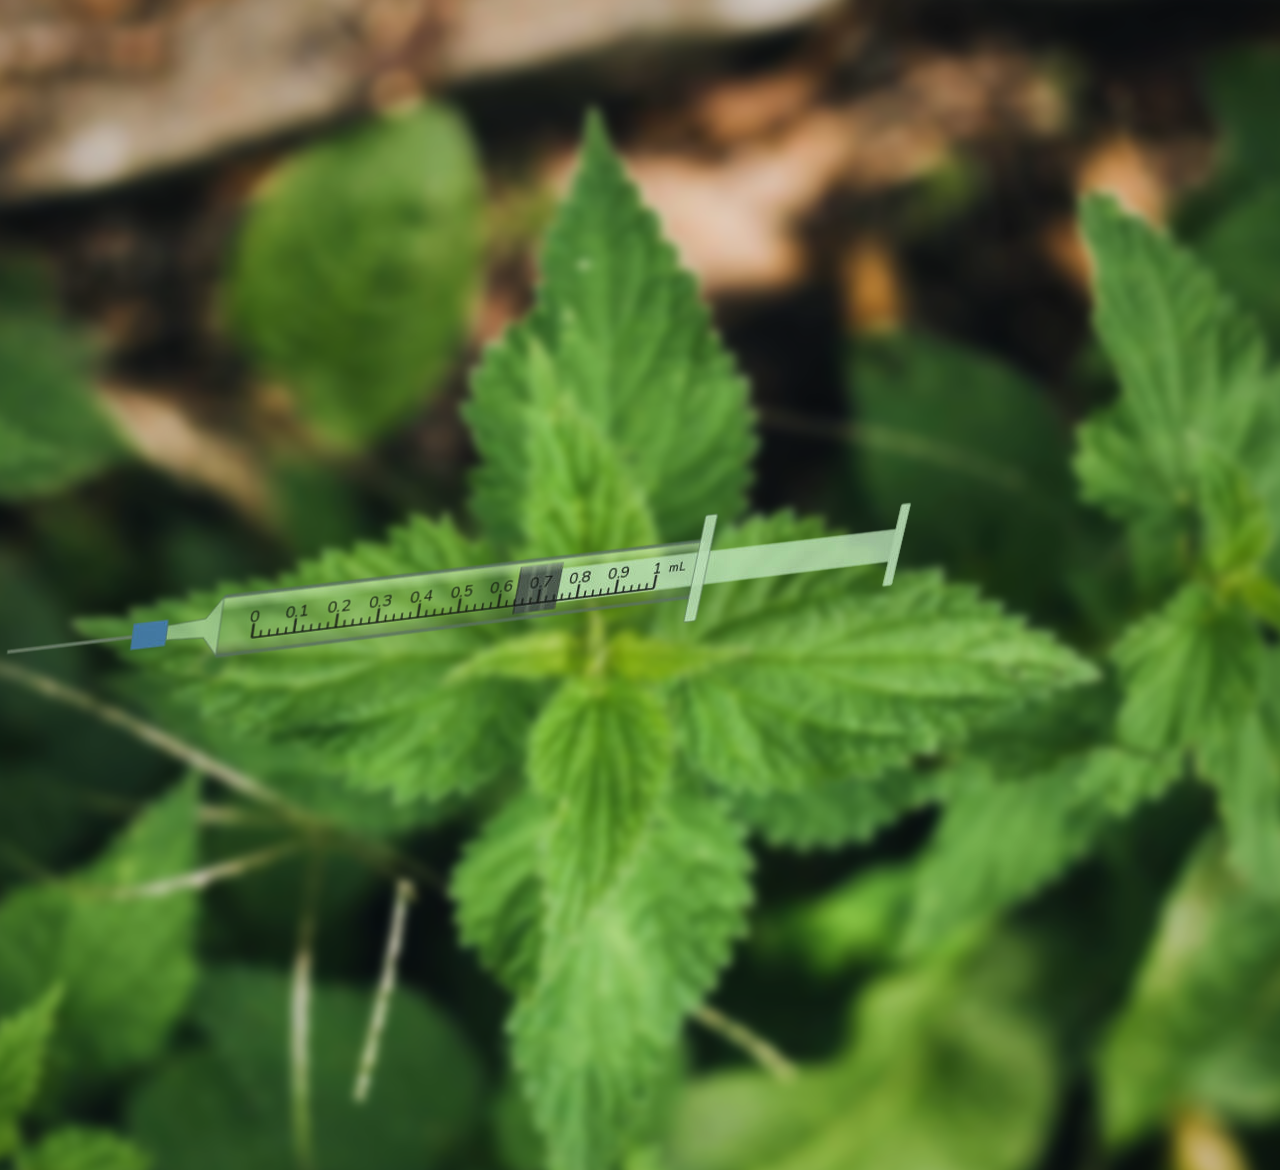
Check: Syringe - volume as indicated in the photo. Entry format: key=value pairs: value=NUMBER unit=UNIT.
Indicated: value=0.64 unit=mL
